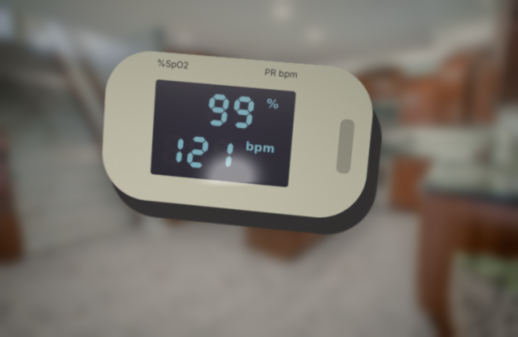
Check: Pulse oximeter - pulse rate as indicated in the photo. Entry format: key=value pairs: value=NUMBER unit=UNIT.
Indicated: value=121 unit=bpm
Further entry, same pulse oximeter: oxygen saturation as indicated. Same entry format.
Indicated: value=99 unit=%
